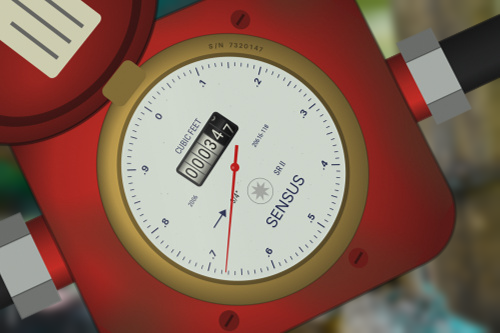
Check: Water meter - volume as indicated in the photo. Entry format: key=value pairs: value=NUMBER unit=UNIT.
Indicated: value=346.67 unit=ft³
